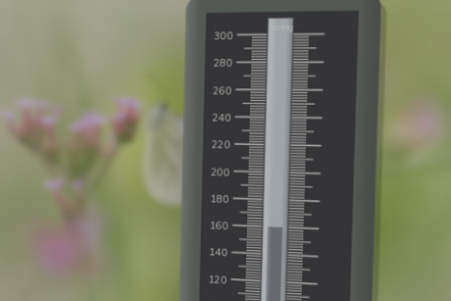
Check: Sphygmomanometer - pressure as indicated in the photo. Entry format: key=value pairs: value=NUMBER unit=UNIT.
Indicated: value=160 unit=mmHg
